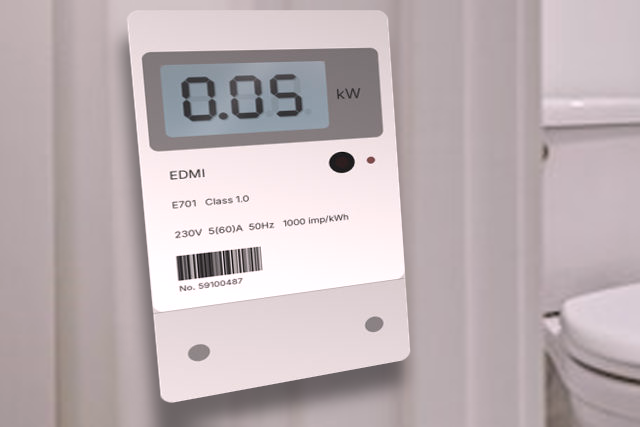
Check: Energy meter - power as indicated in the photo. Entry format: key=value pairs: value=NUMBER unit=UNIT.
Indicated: value=0.05 unit=kW
